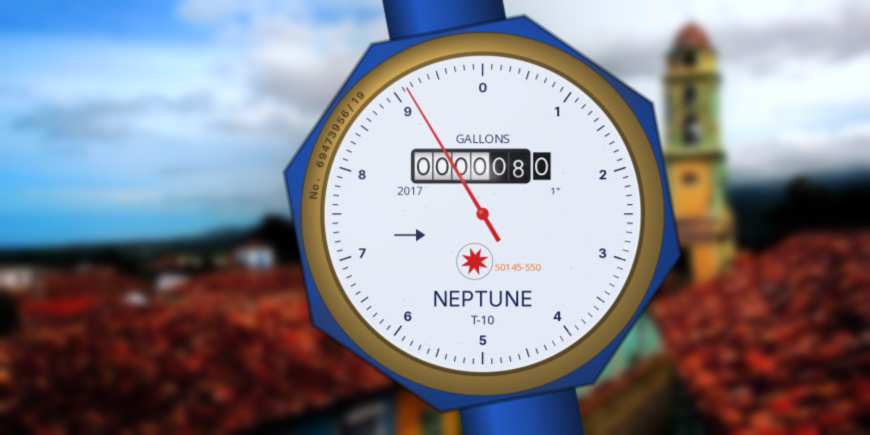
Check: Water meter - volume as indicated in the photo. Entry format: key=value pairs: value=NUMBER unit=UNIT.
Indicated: value=79.1 unit=gal
